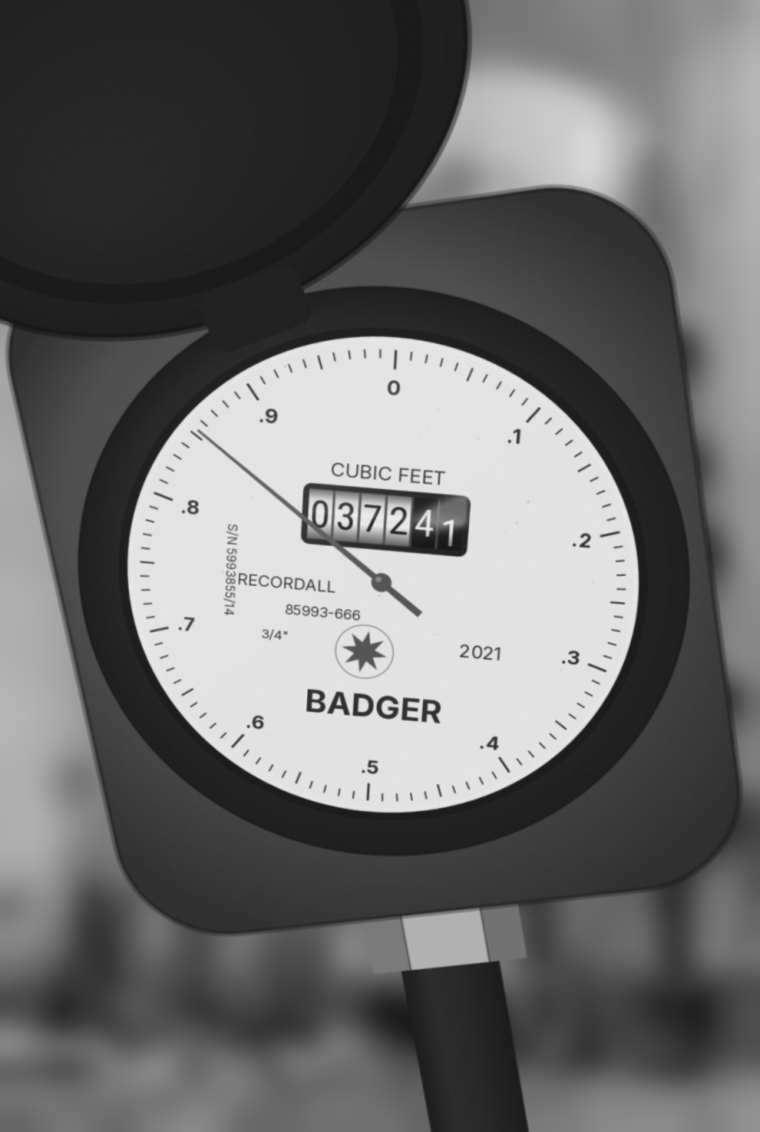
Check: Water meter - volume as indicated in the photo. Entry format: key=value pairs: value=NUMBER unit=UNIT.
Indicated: value=37240.85 unit=ft³
